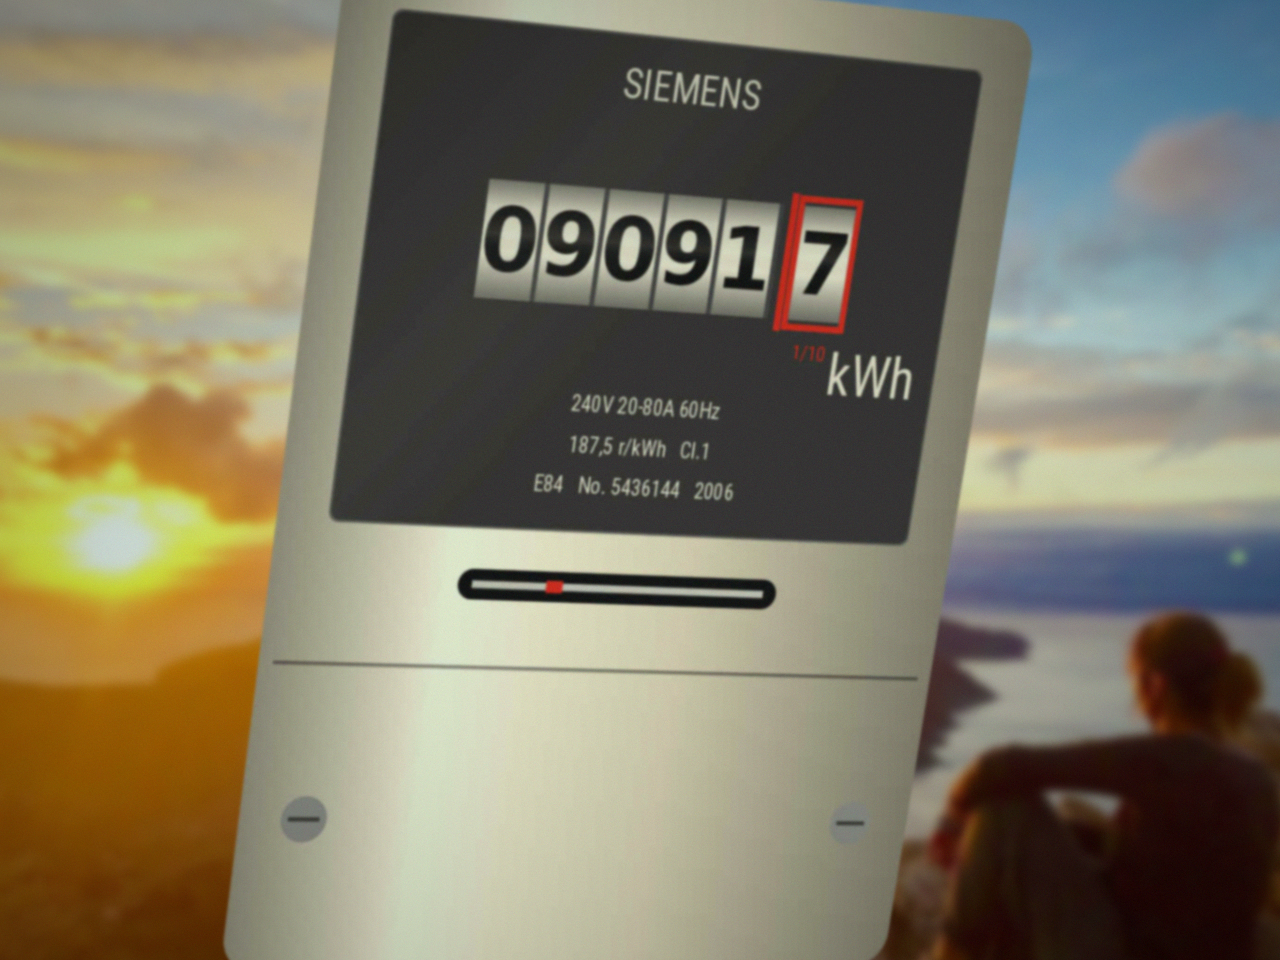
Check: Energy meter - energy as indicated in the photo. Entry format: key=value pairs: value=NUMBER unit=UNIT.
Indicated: value=9091.7 unit=kWh
